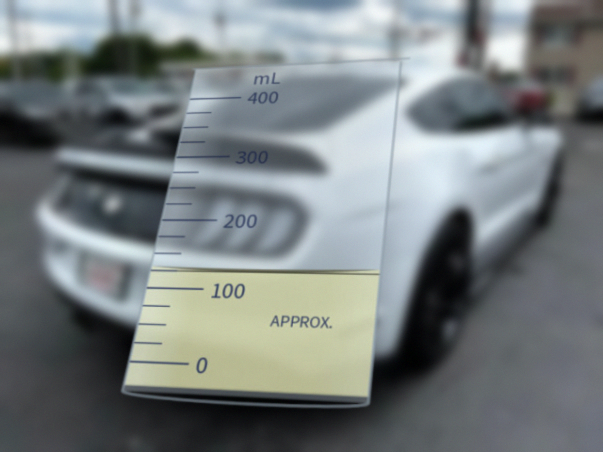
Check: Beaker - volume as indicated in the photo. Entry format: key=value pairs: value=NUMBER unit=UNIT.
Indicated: value=125 unit=mL
